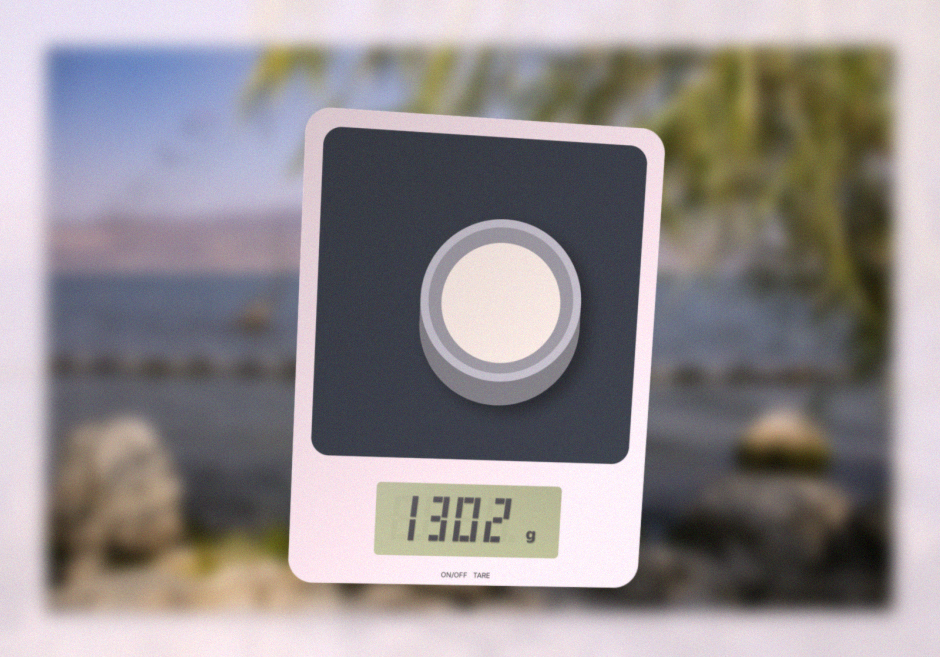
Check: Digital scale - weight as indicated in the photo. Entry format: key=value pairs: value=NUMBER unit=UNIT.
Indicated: value=1302 unit=g
